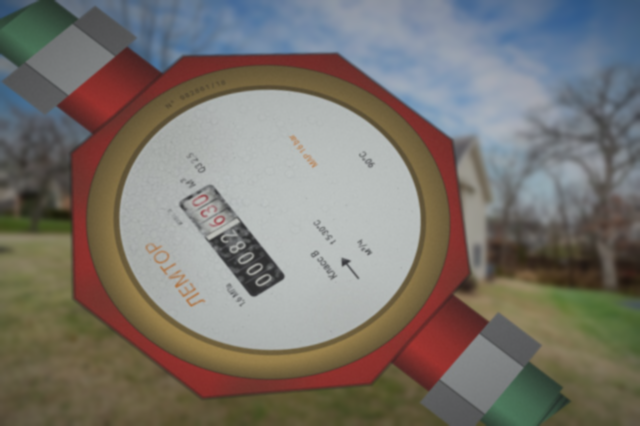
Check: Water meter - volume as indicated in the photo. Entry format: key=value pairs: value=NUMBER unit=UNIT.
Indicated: value=82.630 unit=m³
